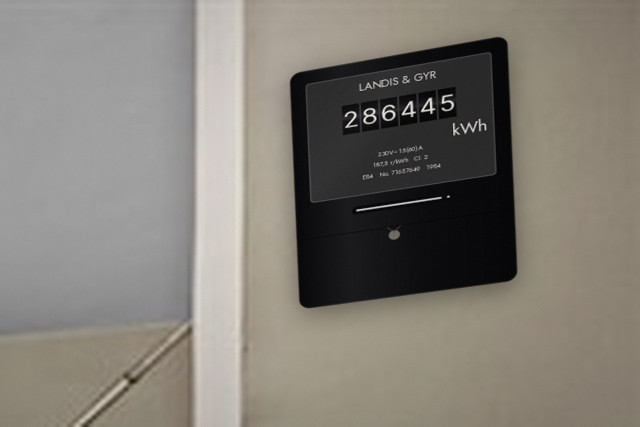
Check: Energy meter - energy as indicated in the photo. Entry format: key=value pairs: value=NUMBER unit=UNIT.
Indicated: value=286445 unit=kWh
